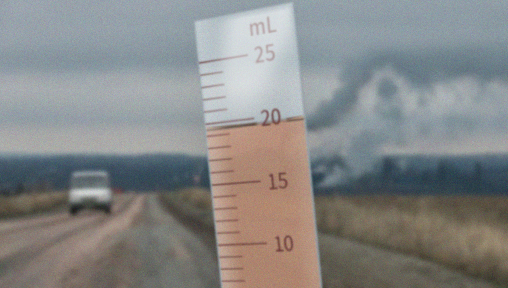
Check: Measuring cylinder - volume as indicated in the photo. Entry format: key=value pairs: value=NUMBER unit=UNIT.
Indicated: value=19.5 unit=mL
